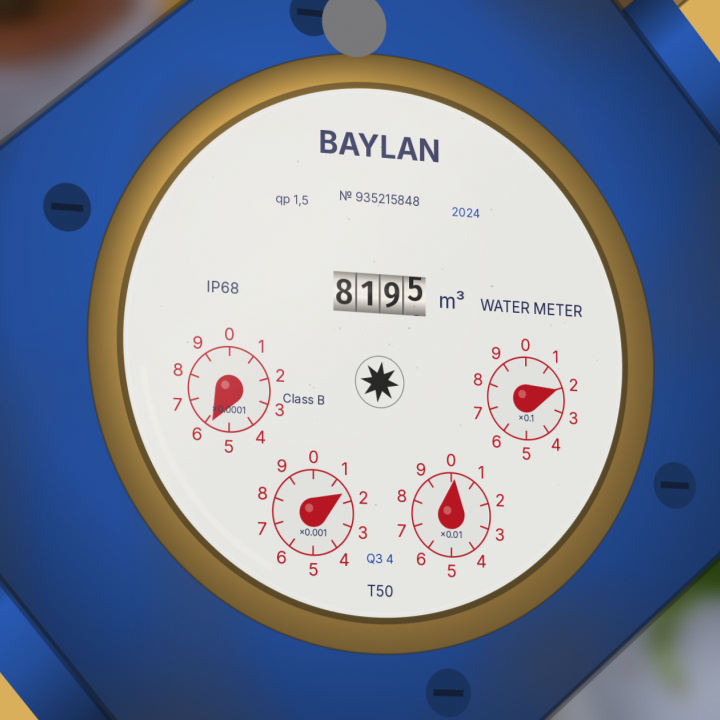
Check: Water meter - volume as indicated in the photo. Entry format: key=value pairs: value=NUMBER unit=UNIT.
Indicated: value=8195.2015 unit=m³
